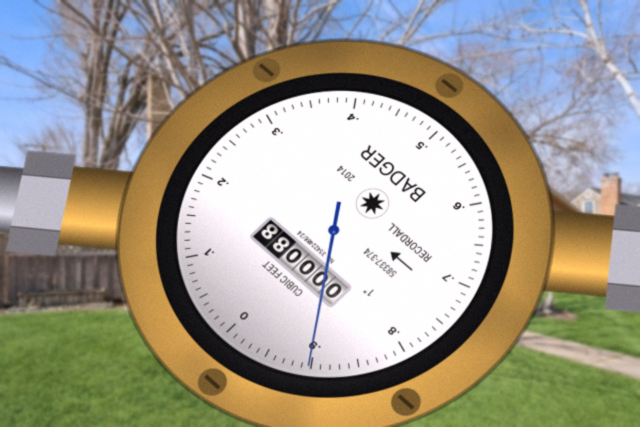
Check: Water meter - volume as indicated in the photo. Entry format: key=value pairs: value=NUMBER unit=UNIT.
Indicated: value=87.90 unit=ft³
